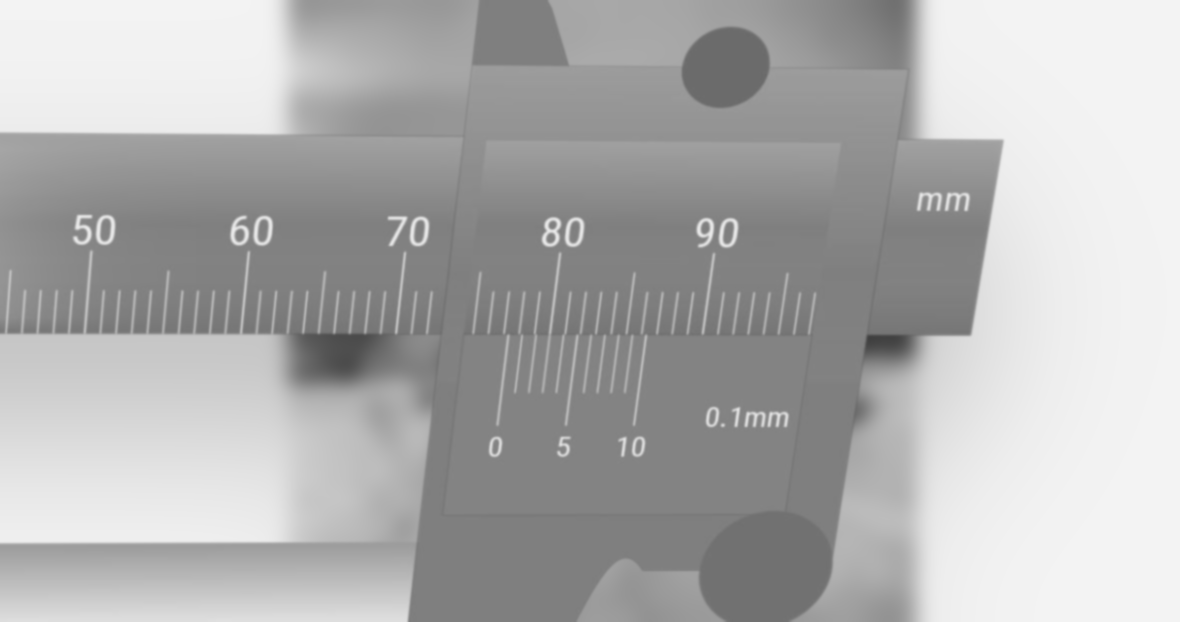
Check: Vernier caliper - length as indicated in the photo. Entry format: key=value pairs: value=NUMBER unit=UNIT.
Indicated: value=77.3 unit=mm
